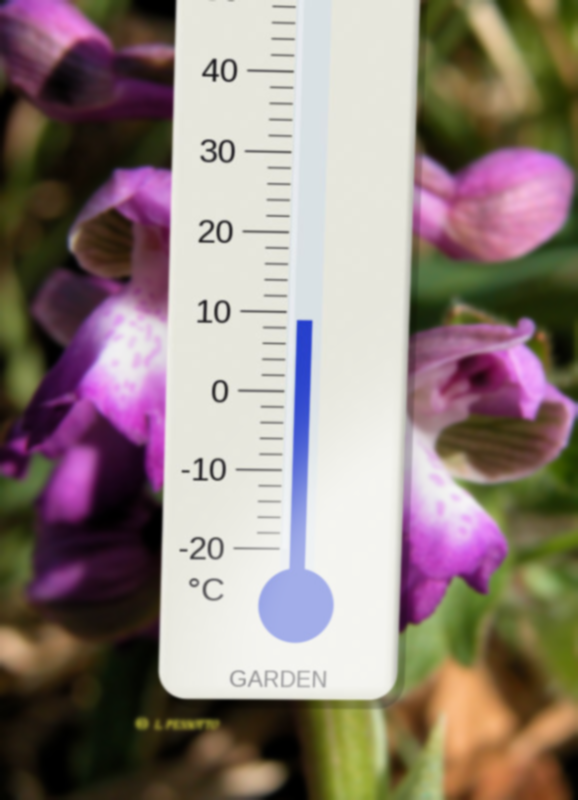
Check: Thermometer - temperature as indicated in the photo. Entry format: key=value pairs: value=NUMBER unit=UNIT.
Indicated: value=9 unit=°C
